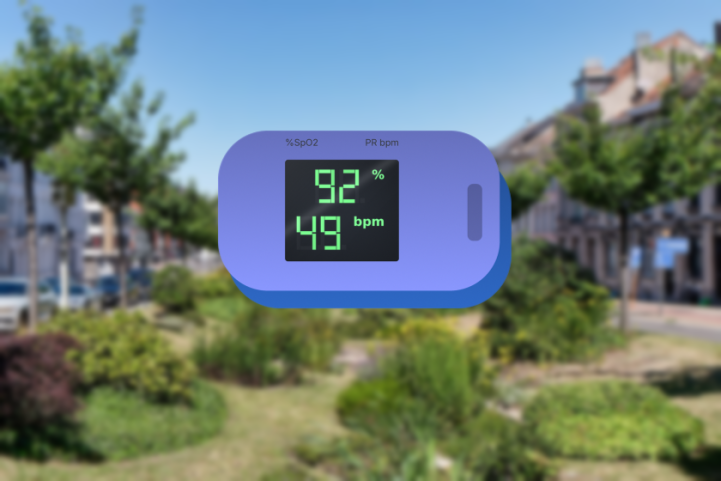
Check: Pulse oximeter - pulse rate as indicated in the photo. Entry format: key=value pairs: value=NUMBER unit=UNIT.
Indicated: value=49 unit=bpm
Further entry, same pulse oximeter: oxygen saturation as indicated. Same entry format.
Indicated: value=92 unit=%
